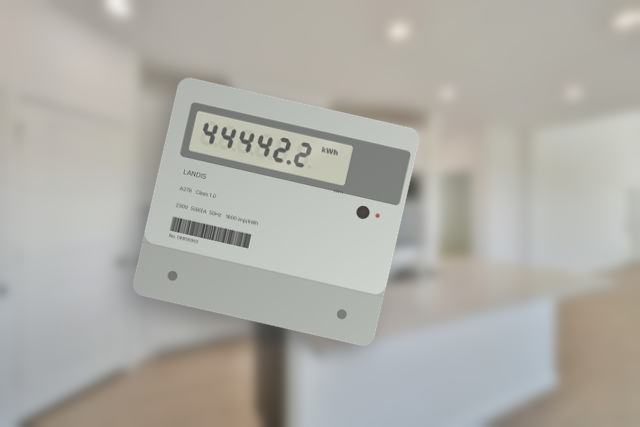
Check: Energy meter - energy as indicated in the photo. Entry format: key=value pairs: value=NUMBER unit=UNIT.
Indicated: value=44442.2 unit=kWh
